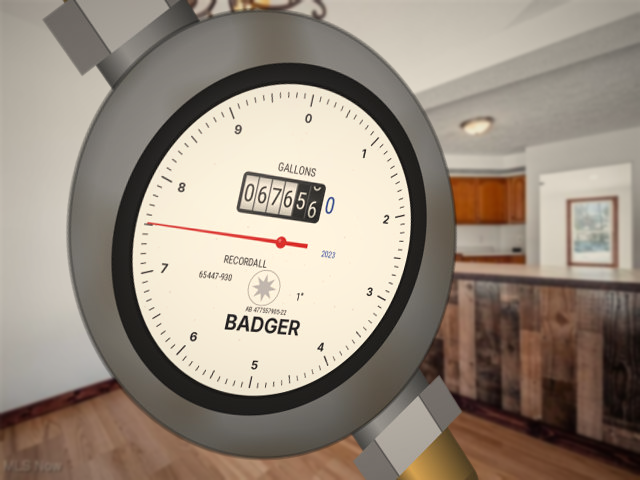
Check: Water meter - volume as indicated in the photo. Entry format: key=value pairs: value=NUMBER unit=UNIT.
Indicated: value=676557.5 unit=gal
